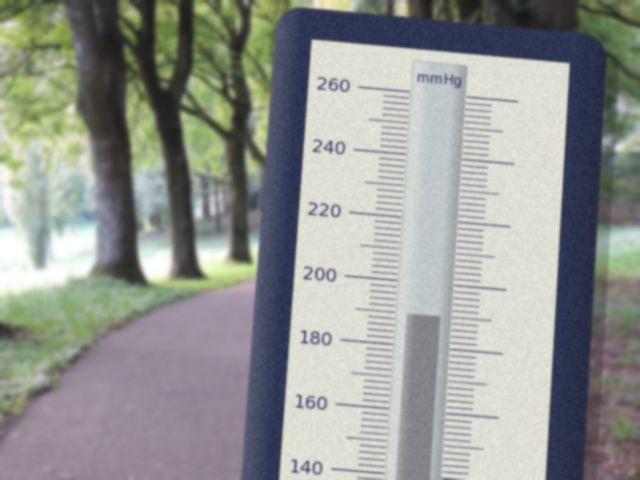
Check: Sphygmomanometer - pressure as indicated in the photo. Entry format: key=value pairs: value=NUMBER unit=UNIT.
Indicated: value=190 unit=mmHg
